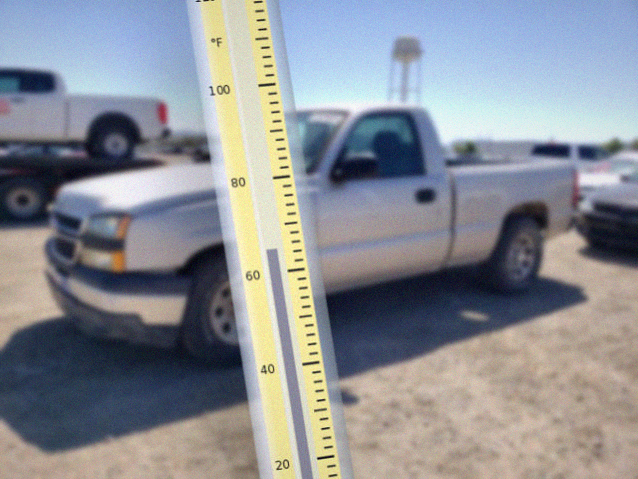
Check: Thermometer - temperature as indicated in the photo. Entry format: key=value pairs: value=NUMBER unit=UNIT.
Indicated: value=65 unit=°F
